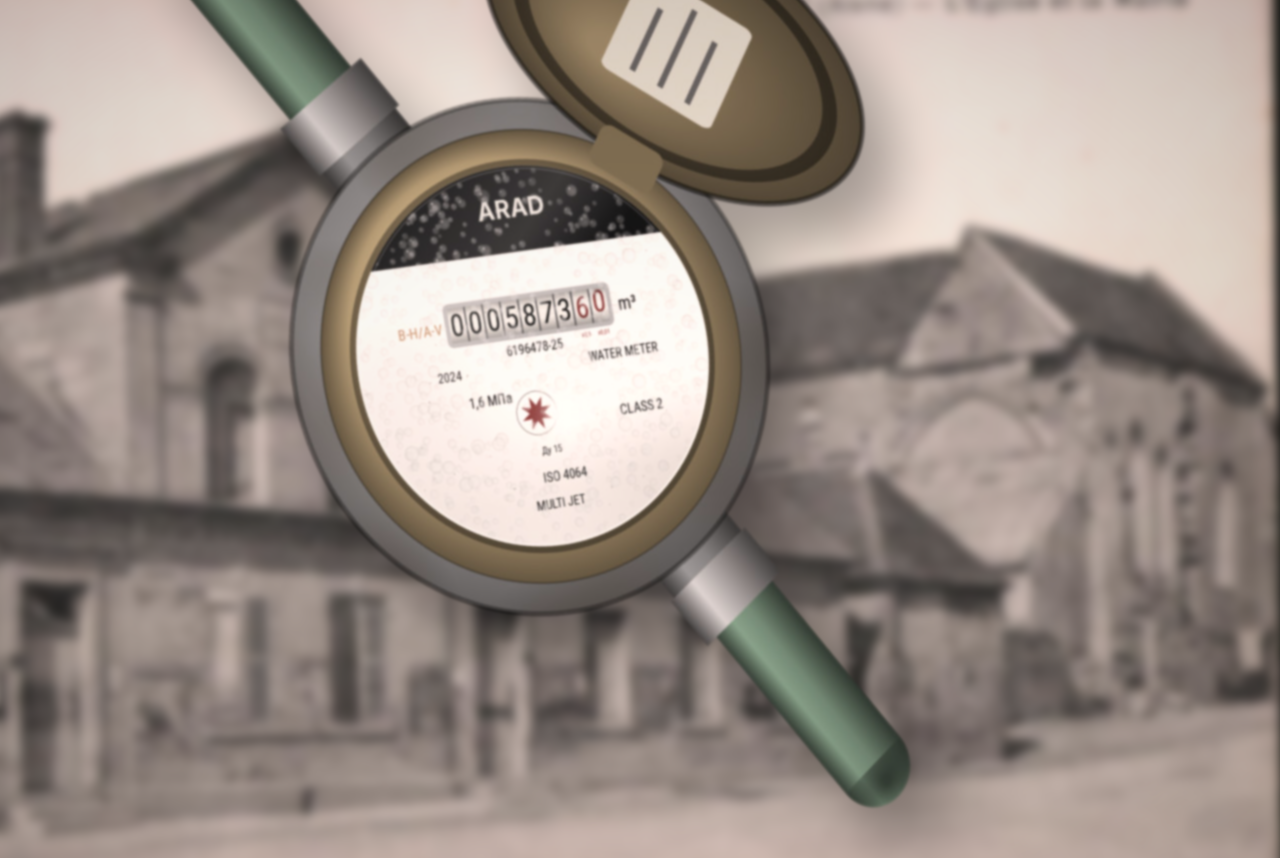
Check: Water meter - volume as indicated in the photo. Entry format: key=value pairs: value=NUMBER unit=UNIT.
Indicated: value=5873.60 unit=m³
